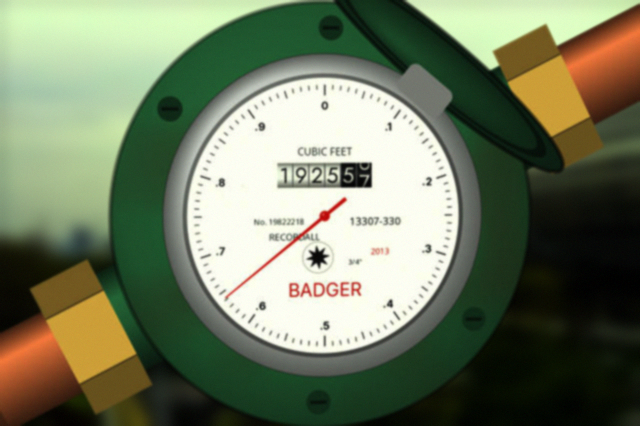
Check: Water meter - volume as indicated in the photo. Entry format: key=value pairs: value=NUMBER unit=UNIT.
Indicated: value=192556.64 unit=ft³
